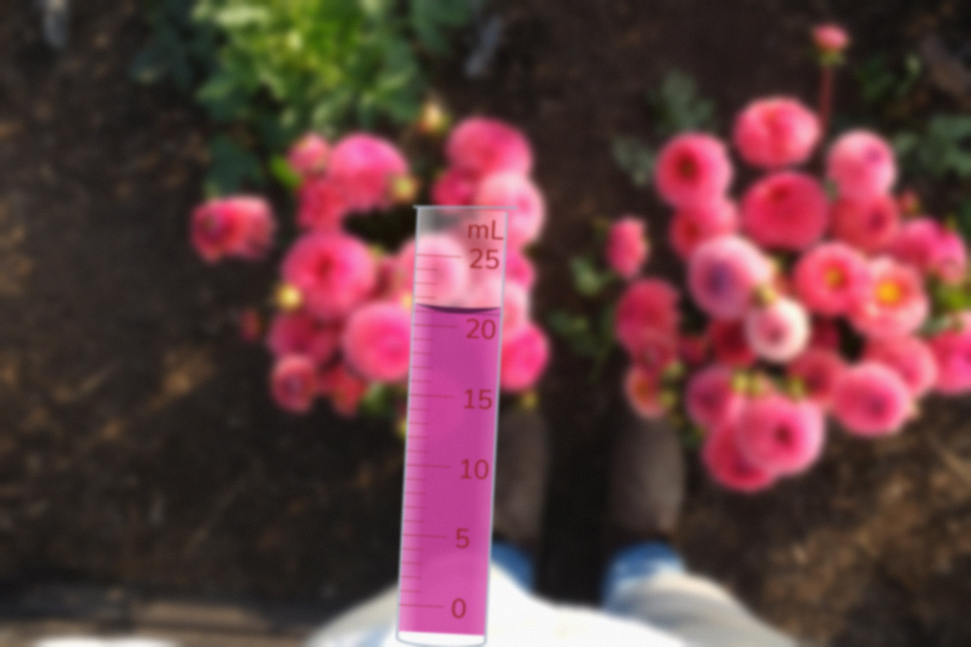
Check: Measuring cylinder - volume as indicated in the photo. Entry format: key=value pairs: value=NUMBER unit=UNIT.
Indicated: value=21 unit=mL
